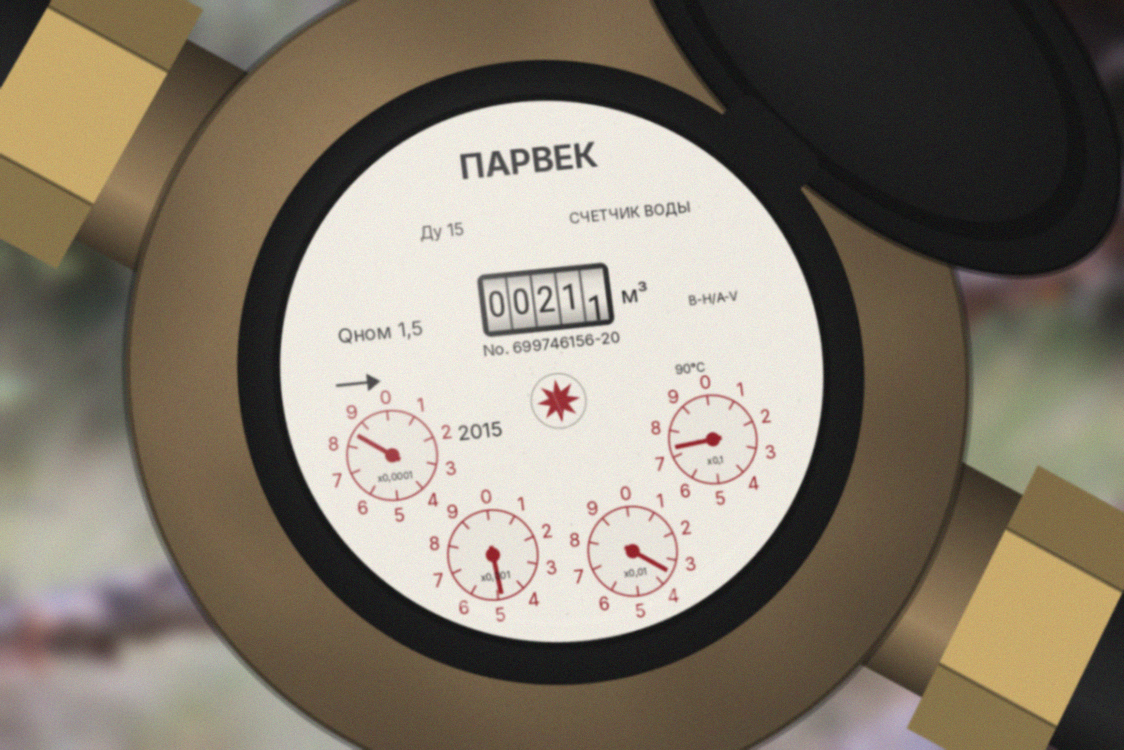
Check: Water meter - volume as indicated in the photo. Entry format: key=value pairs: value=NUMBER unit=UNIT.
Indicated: value=210.7348 unit=m³
